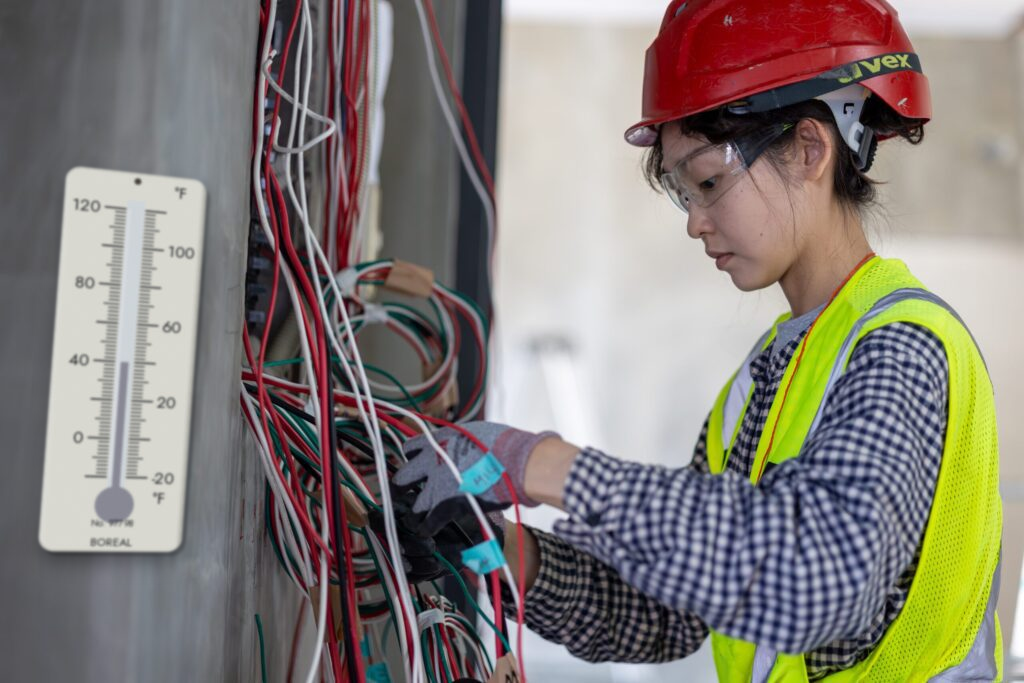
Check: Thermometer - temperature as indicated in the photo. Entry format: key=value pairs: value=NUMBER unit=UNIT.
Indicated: value=40 unit=°F
